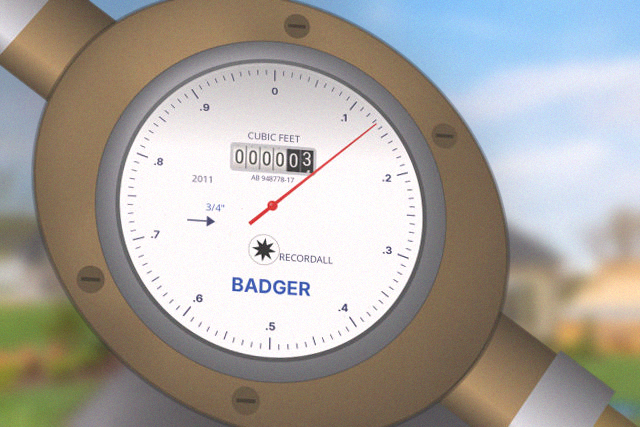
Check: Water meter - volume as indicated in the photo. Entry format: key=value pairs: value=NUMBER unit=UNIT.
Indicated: value=3.13 unit=ft³
